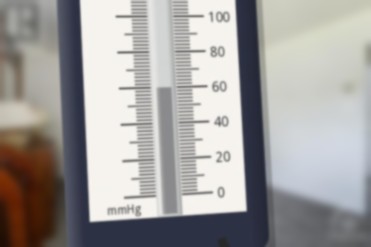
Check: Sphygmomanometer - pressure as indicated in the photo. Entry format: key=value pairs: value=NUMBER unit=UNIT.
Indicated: value=60 unit=mmHg
